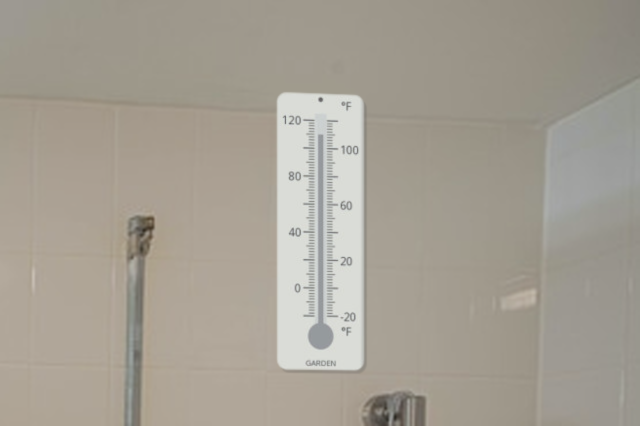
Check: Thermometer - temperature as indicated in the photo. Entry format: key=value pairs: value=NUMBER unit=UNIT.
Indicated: value=110 unit=°F
